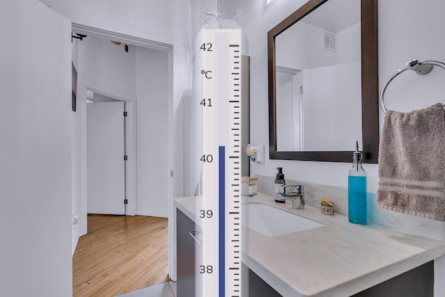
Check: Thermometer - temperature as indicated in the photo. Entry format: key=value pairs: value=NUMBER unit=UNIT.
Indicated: value=40.2 unit=°C
